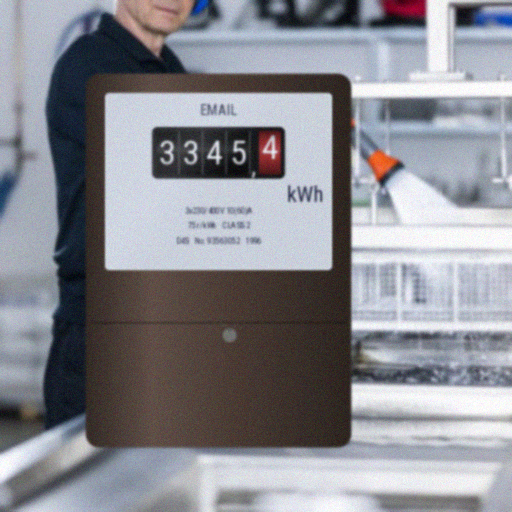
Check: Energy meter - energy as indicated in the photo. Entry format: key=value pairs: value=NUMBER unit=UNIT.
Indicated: value=3345.4 unit=kWh
